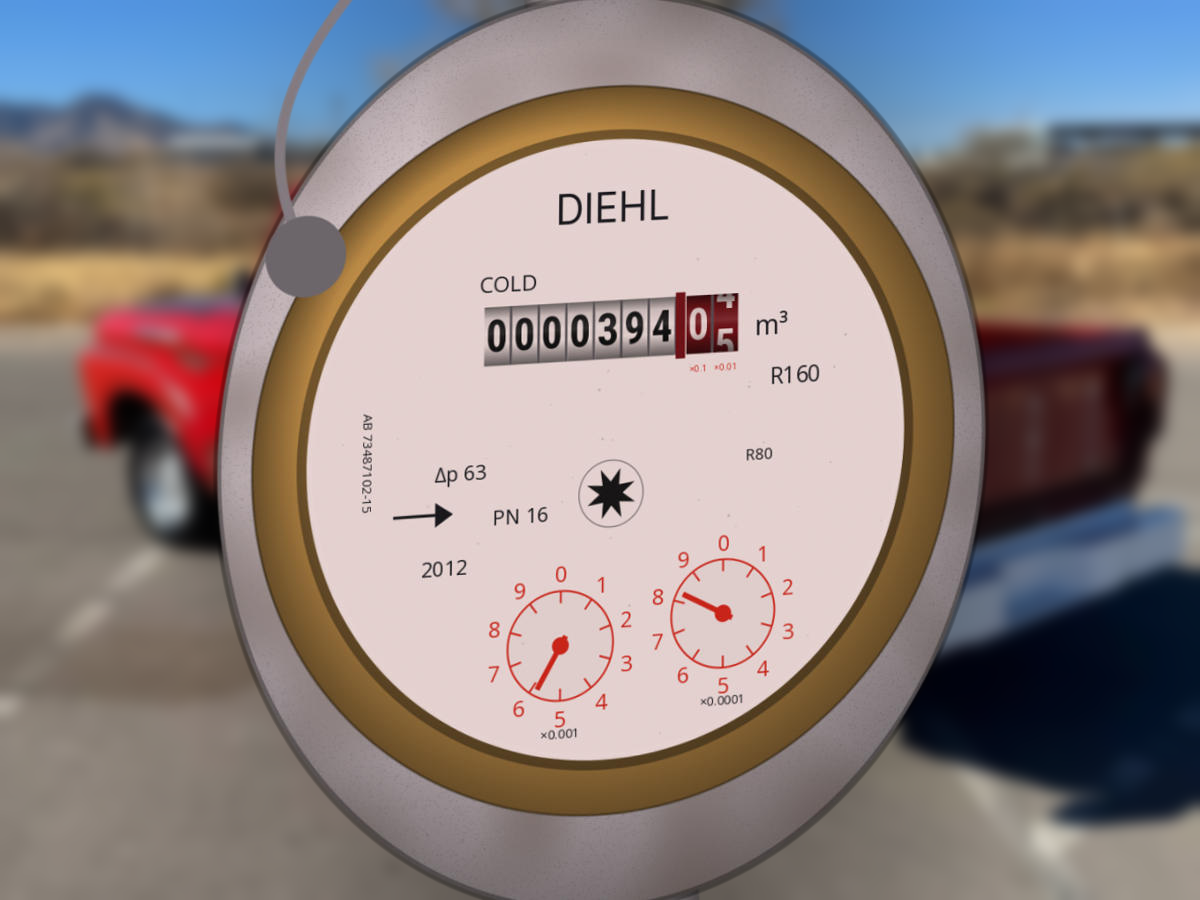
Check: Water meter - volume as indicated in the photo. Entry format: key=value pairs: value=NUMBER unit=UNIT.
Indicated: value=394.0458 unit=m³
